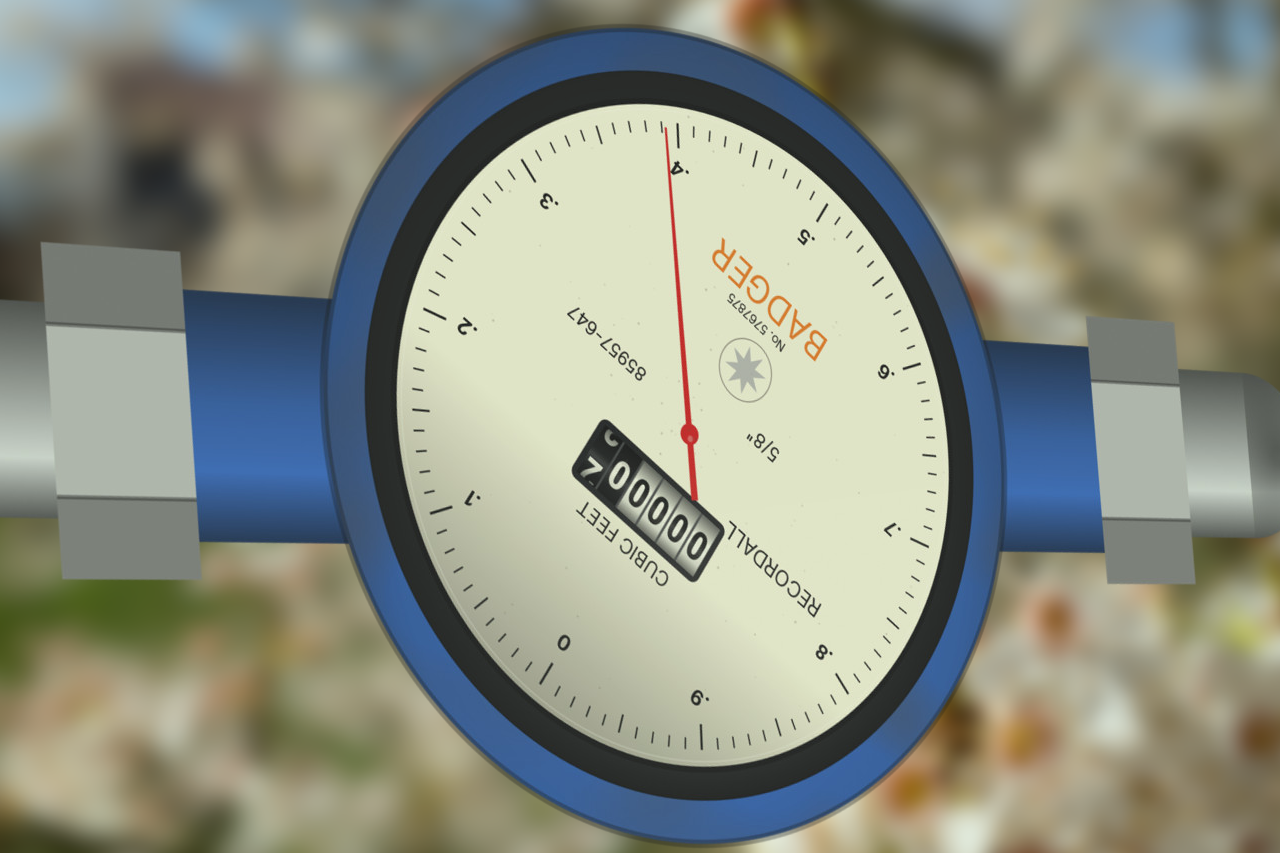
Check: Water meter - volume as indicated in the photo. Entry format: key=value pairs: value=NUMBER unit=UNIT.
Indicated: value=2.39 unit=ft³
